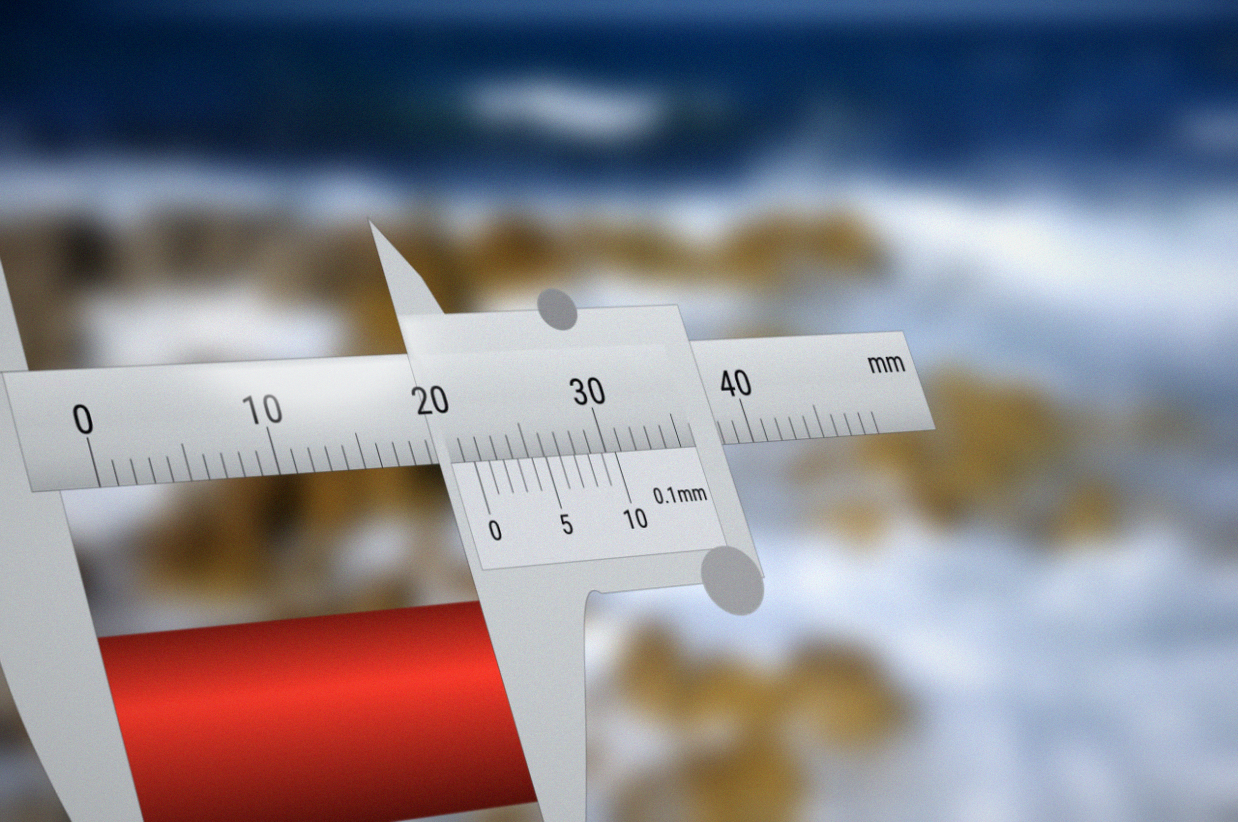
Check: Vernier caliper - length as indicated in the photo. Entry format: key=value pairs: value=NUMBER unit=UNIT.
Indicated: value=21.6 unit=mm
